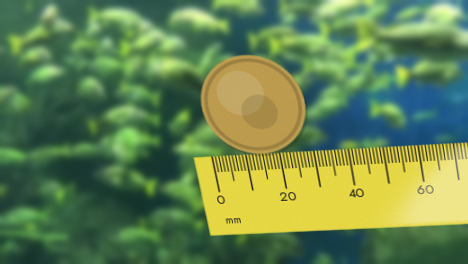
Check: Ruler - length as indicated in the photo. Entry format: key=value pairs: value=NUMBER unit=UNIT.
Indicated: value=30 unit=mm
